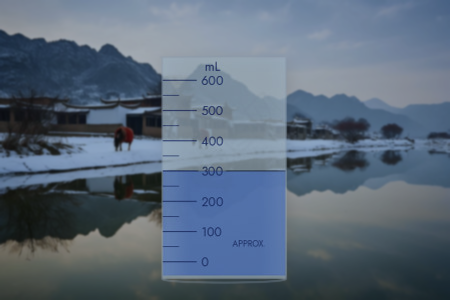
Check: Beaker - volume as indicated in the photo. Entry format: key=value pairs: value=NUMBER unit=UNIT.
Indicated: value=300 unit=mL
